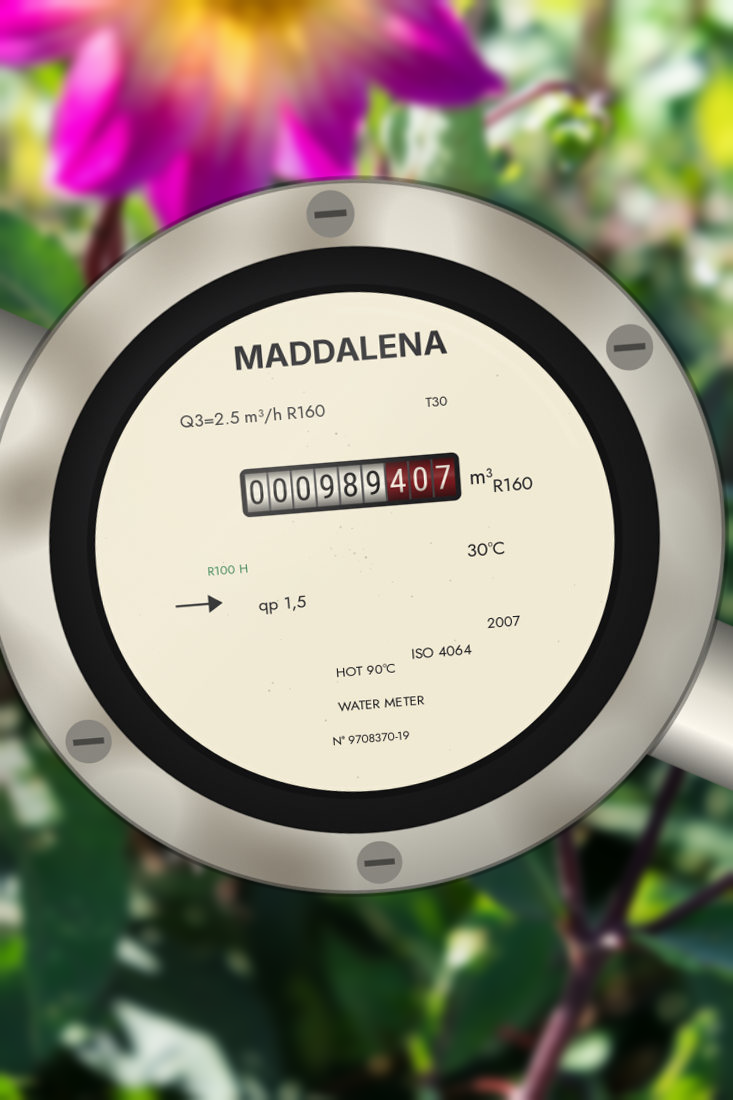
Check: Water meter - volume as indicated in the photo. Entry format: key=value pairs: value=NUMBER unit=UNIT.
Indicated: value=989.407 unit=m³
